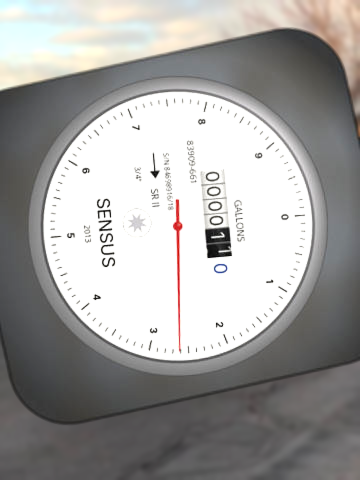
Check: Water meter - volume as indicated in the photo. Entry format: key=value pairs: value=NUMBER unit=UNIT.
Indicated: value=112.6 unit=gal
